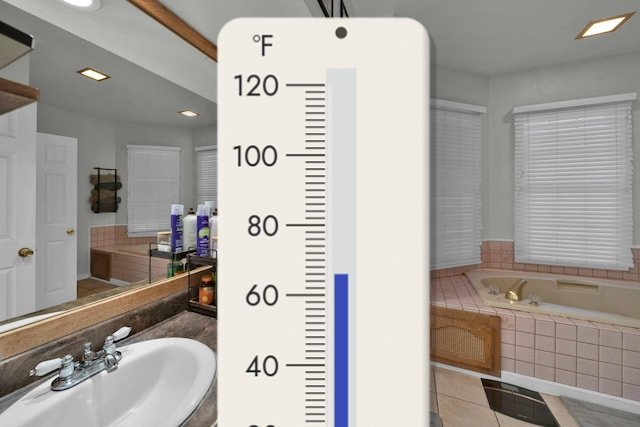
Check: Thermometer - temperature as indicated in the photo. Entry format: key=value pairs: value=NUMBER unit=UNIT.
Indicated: value=66 unit=°F
